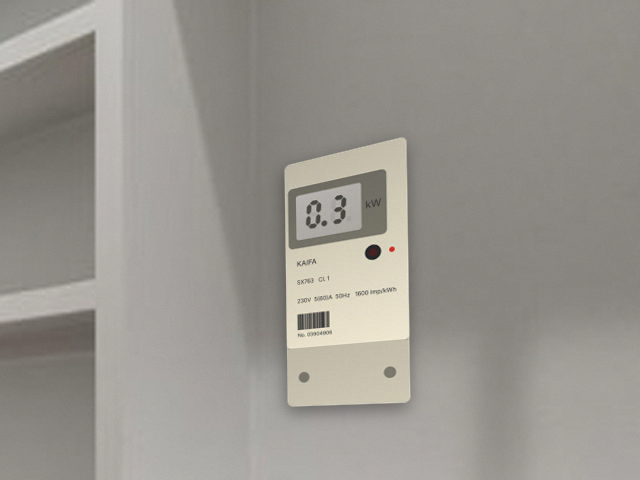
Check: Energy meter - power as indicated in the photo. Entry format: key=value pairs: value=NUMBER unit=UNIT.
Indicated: value=0.3 unit=kW
